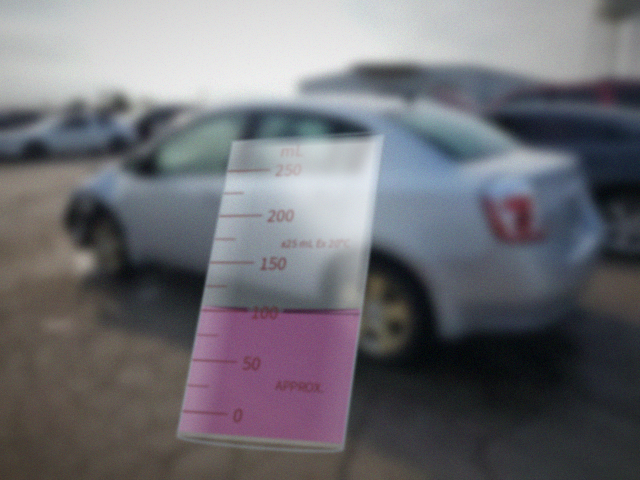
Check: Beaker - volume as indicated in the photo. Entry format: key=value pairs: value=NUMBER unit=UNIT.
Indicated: value=100 unit=mL
